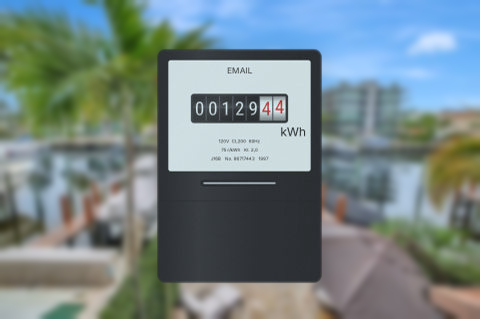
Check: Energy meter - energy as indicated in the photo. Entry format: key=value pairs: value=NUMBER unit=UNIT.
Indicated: value=129.44 unit=kWh
